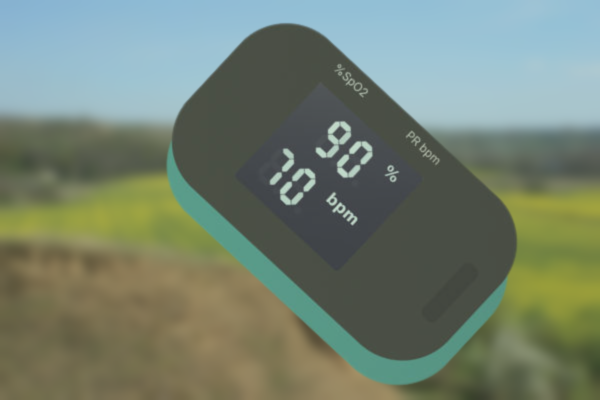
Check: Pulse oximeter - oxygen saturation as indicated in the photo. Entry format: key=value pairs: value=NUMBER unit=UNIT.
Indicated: value=90 unit=%
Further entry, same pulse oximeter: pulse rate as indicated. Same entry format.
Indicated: value=70 unit=bpm
